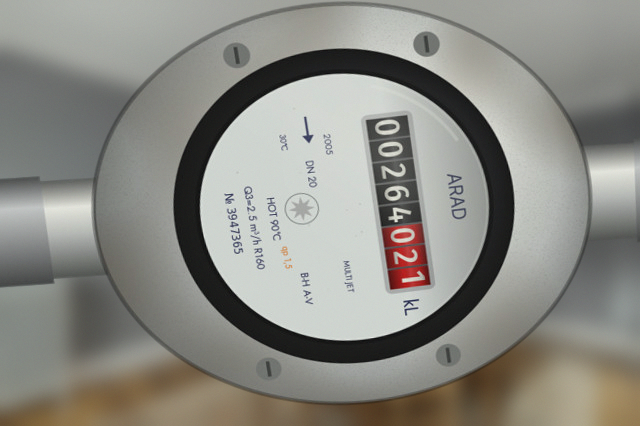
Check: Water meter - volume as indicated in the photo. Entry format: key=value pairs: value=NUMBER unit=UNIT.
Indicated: value=264.021 unit=kL
